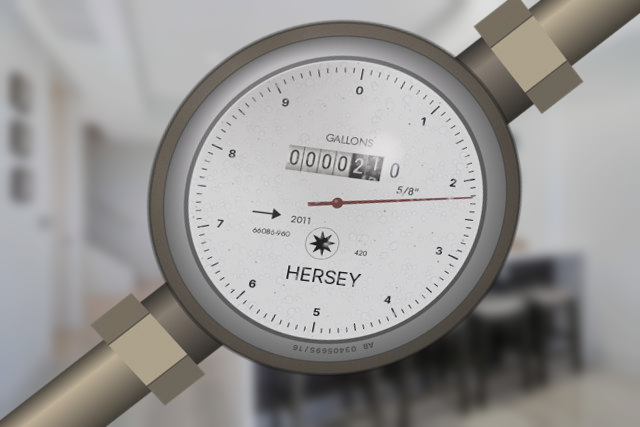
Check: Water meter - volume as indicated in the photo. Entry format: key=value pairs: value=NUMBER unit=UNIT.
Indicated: value=212.2 unit=gal
